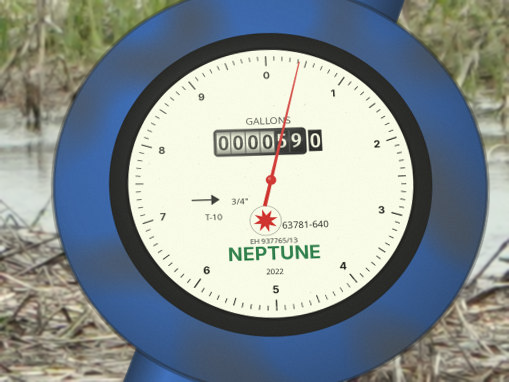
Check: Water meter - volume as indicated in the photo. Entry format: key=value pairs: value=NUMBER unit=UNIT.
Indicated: value=590.4 unit=gal
